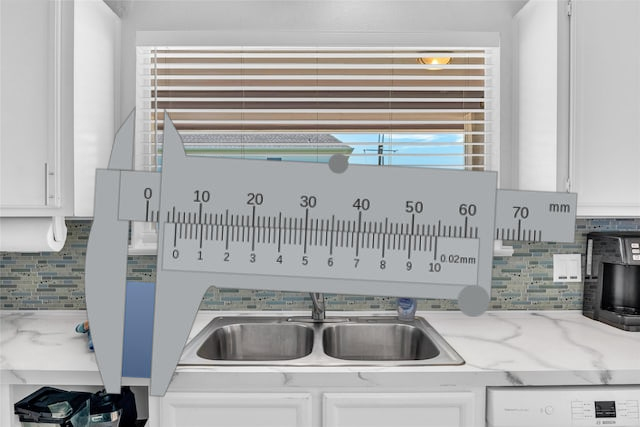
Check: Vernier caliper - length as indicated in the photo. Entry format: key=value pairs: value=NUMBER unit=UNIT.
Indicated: value=5.5 unit=mm
